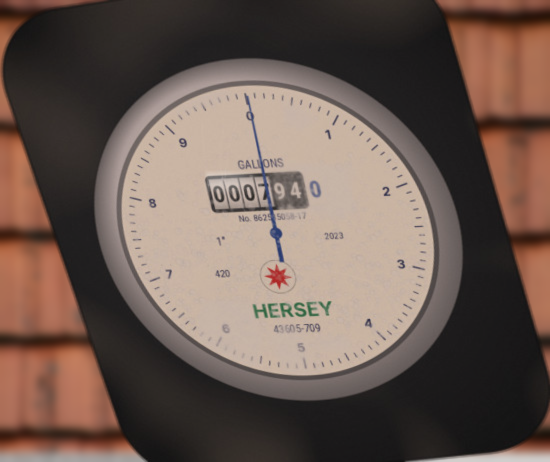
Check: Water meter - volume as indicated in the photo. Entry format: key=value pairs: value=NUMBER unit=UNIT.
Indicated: value=7940.0 unit=gal
